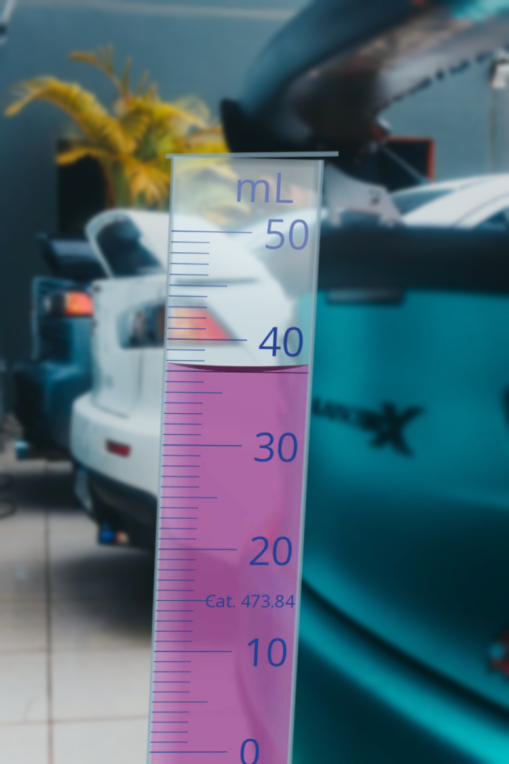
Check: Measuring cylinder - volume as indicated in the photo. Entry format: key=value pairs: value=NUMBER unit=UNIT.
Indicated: value=37 unit=mL
